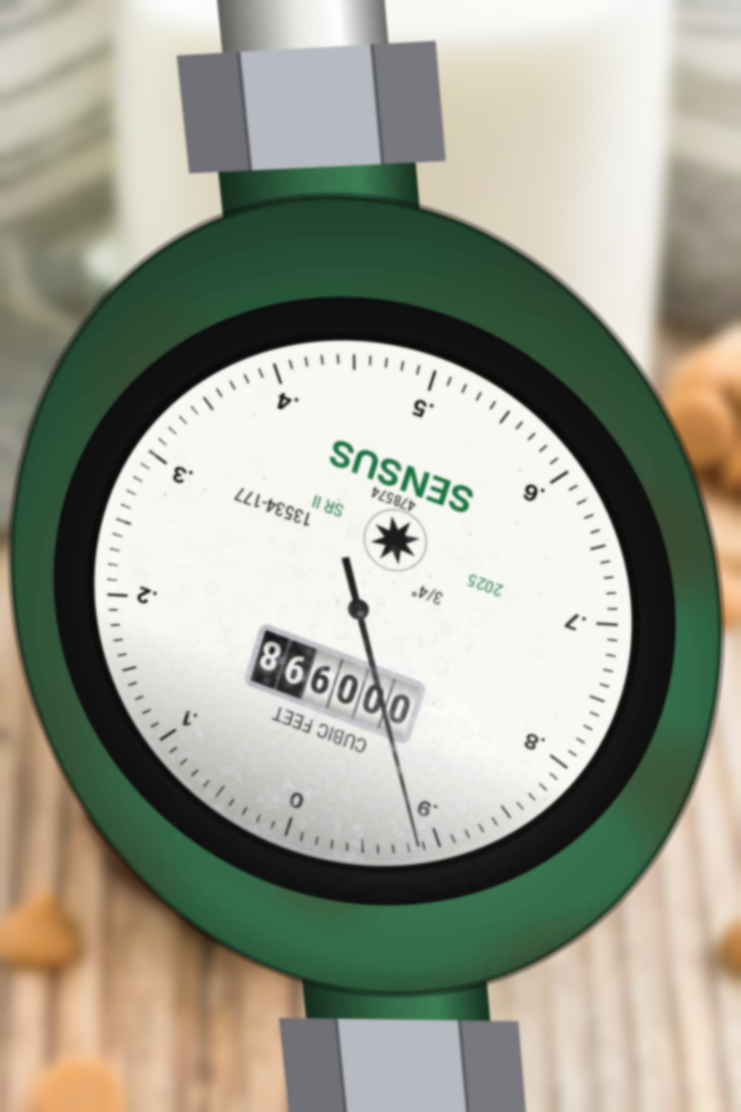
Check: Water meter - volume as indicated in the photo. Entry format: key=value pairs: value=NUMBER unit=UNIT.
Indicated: value=997.91 unit=ft³
